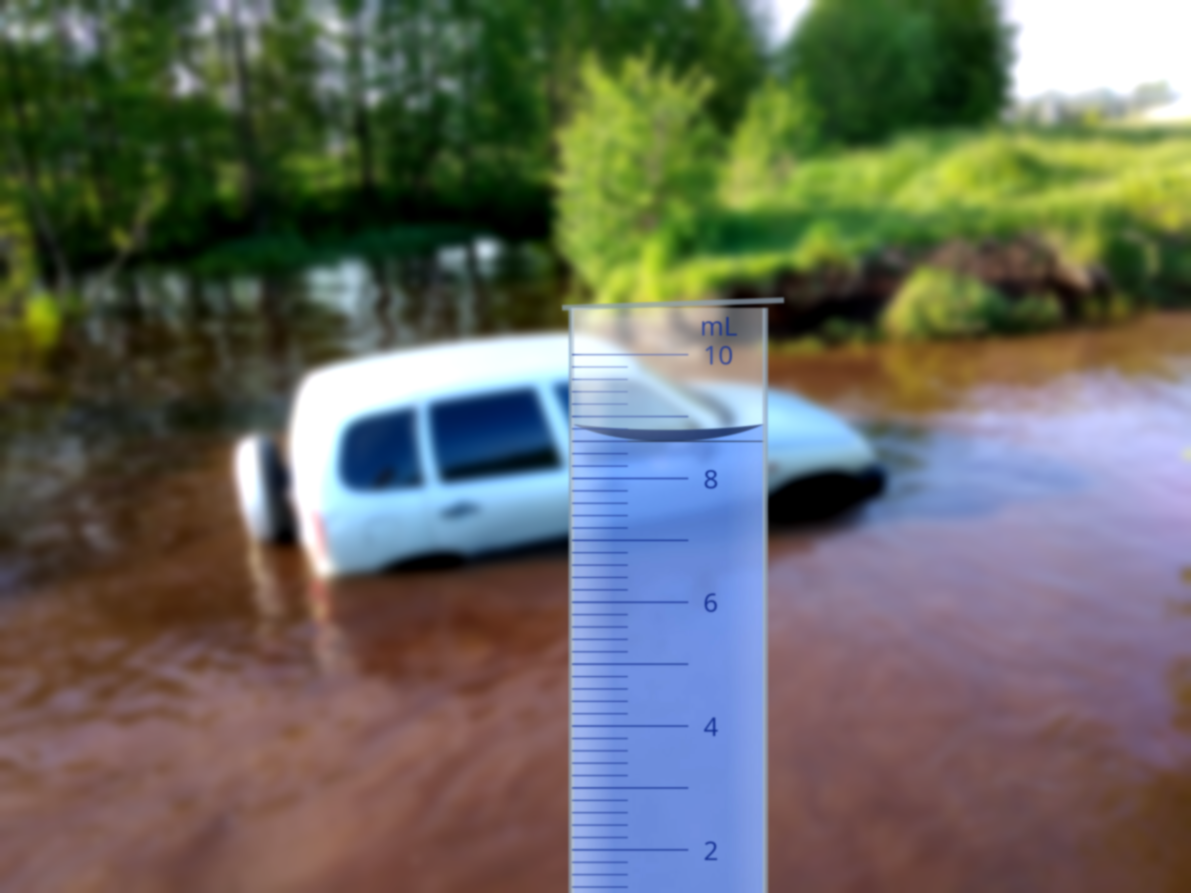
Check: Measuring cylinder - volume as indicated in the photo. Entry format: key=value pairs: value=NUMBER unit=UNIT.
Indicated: value=8.6 unit=mL
